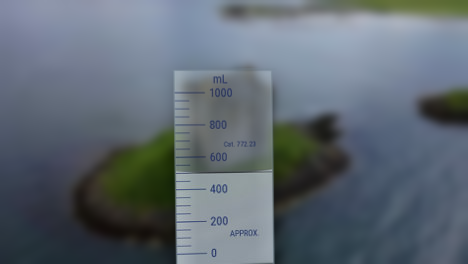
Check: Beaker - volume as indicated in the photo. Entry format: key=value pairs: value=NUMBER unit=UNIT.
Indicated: value=500 unit=mL
